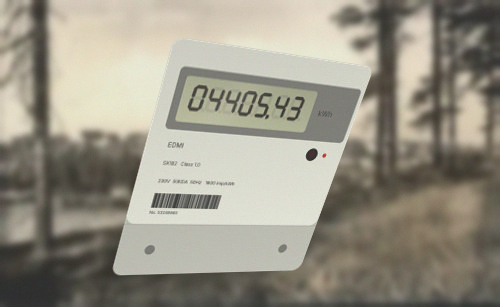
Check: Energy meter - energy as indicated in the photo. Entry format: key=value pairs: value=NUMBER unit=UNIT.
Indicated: value=4405.43 unit=kWh
